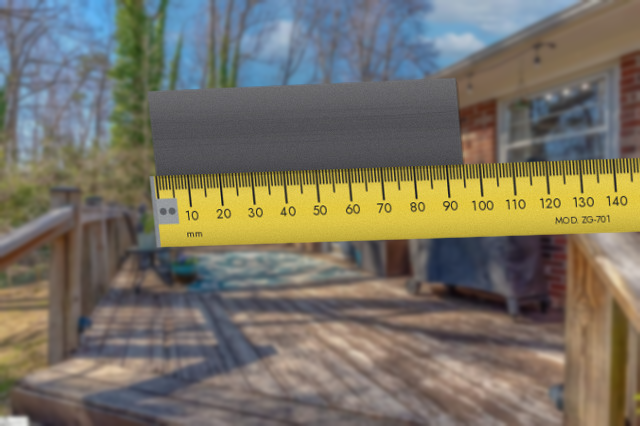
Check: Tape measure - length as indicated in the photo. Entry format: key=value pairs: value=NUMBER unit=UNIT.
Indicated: value=95 unit=mm
